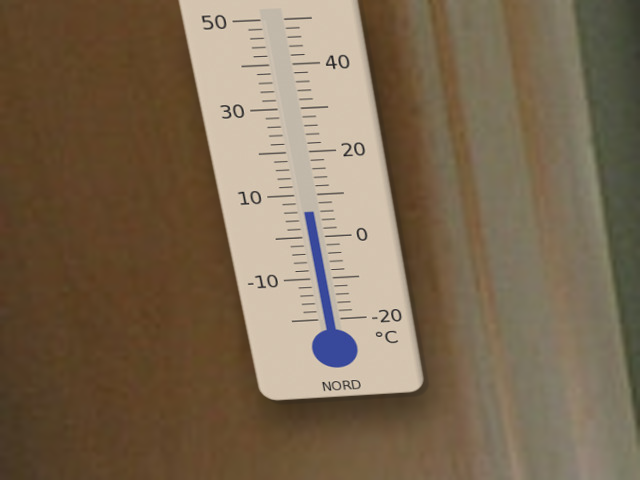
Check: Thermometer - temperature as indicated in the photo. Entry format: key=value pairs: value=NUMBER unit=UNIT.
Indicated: value=6 unit=°C
